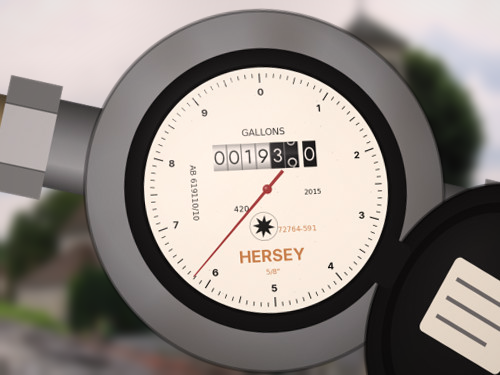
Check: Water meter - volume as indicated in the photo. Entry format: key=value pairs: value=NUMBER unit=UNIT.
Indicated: value=19386.2 unit=gal
